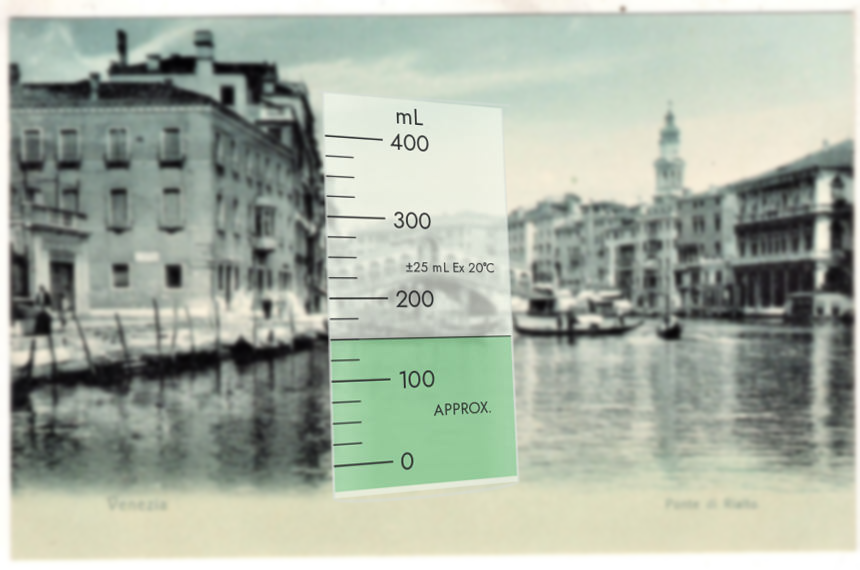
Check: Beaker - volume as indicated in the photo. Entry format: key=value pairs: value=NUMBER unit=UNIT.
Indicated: value=150 unit=mL
